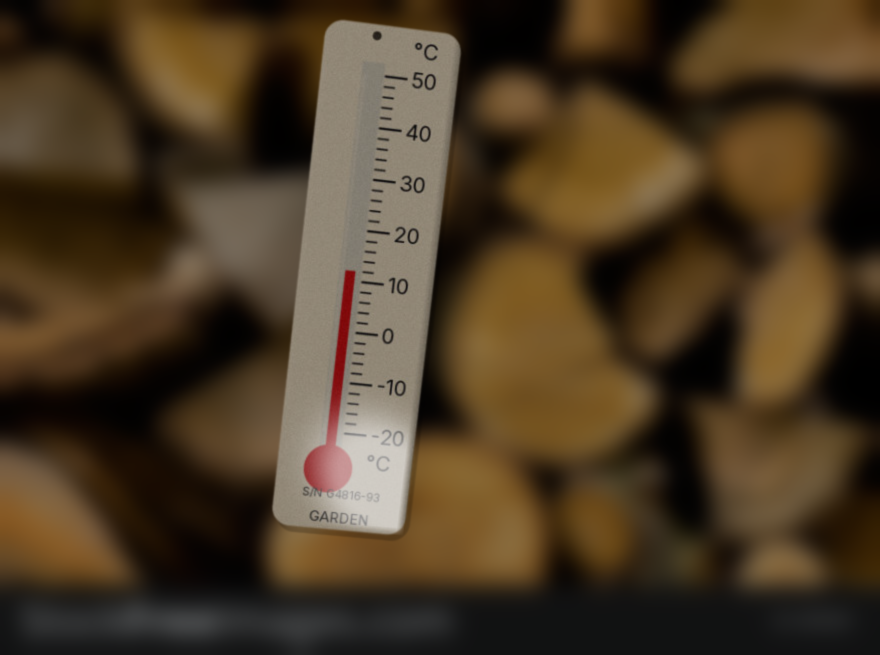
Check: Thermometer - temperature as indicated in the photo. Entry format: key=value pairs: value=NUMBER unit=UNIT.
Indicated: value=12 unit=°C
